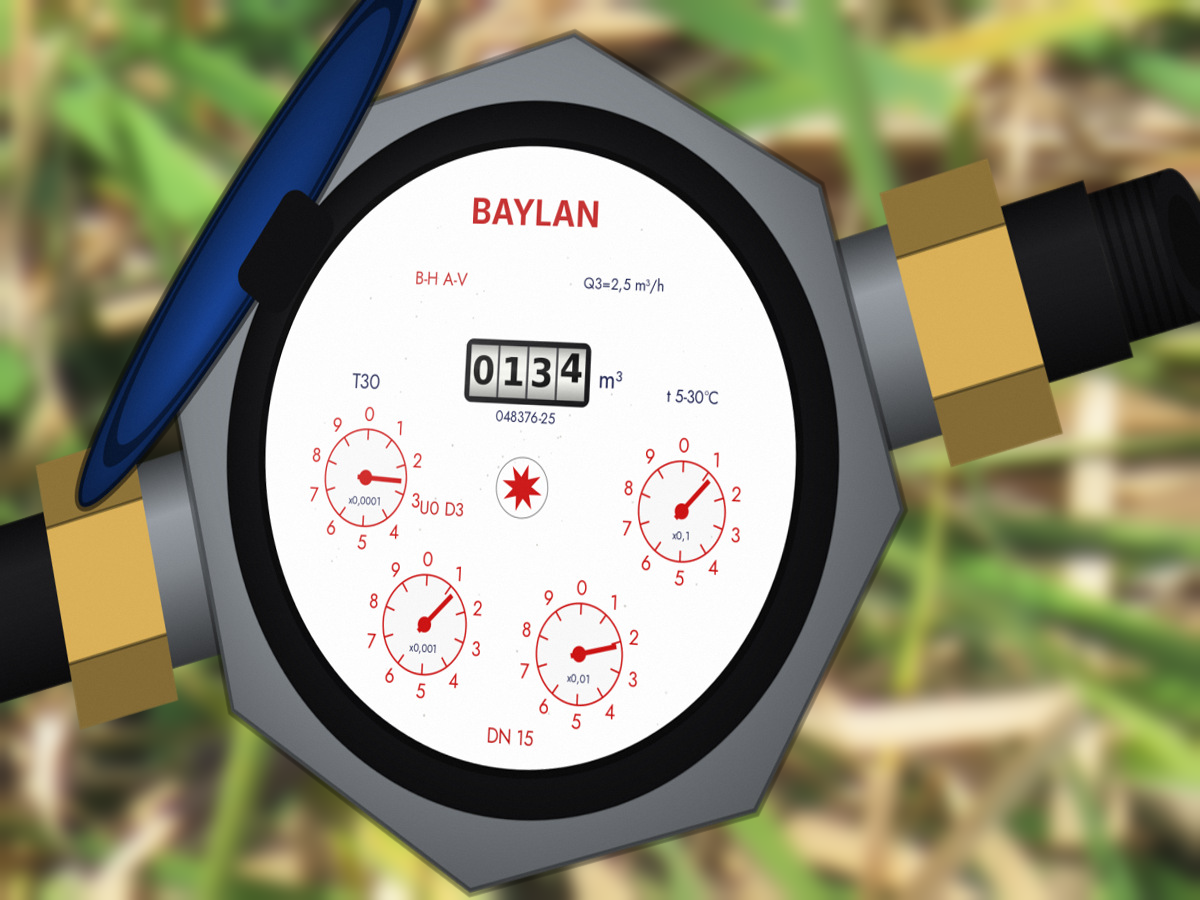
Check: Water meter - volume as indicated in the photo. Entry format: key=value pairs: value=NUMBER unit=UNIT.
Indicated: value=134.1212 unit=m³
